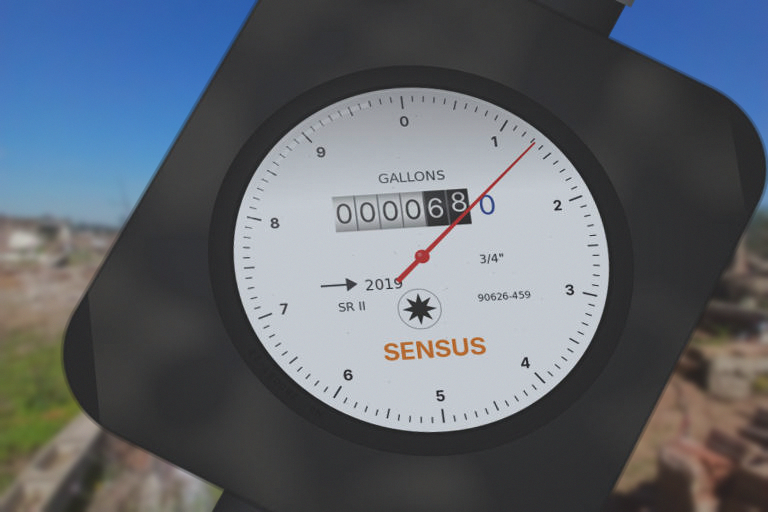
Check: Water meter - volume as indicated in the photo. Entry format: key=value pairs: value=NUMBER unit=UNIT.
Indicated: value=681.3 unit=gal
